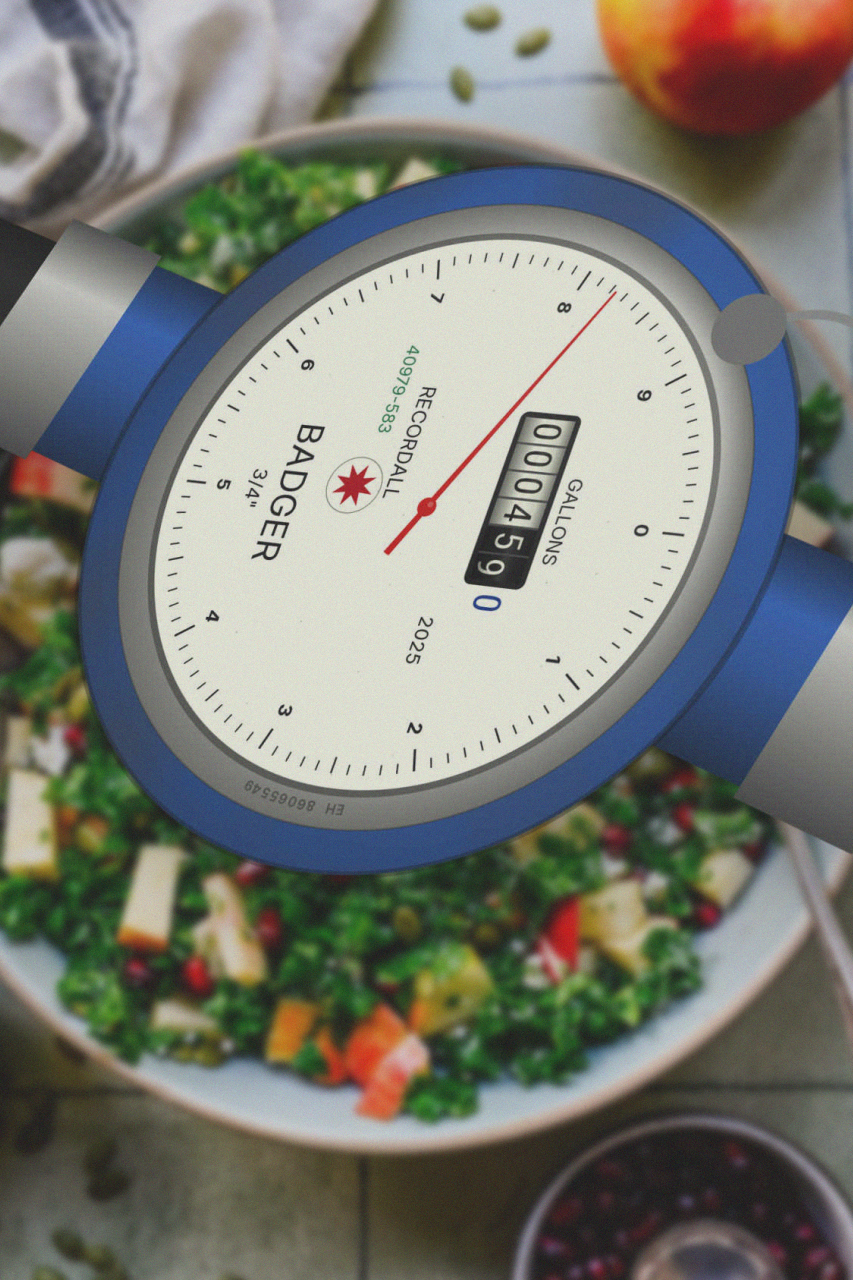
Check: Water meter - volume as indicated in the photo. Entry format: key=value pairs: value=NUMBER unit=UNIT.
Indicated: value=4588.2 unit=gal
